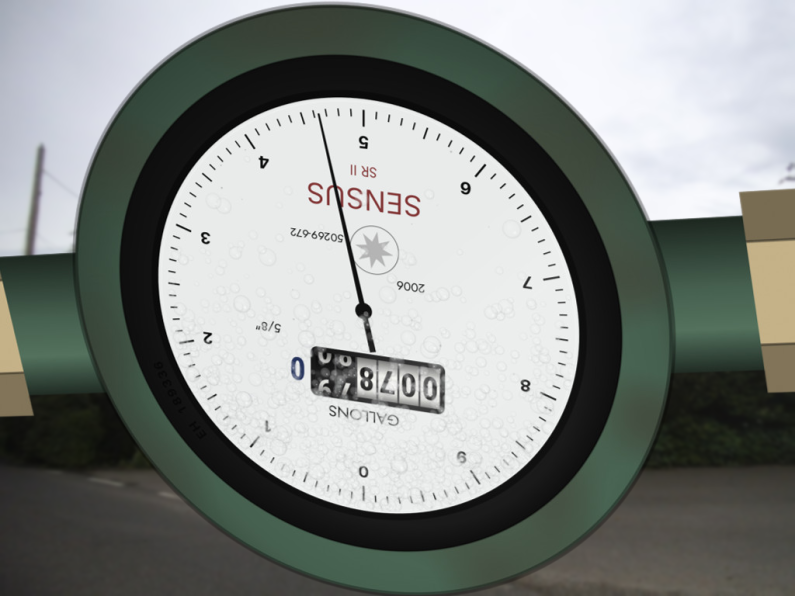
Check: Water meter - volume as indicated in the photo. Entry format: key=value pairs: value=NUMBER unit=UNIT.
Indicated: value=78794.6 unit=gal
